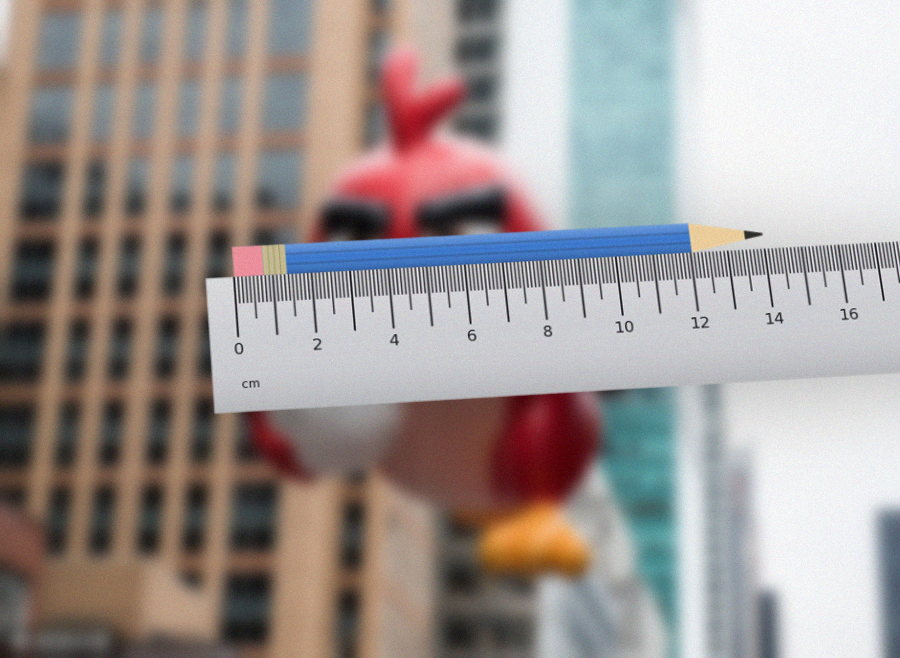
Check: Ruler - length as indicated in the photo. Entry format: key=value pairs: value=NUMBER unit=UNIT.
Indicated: value=14 unit=cm
